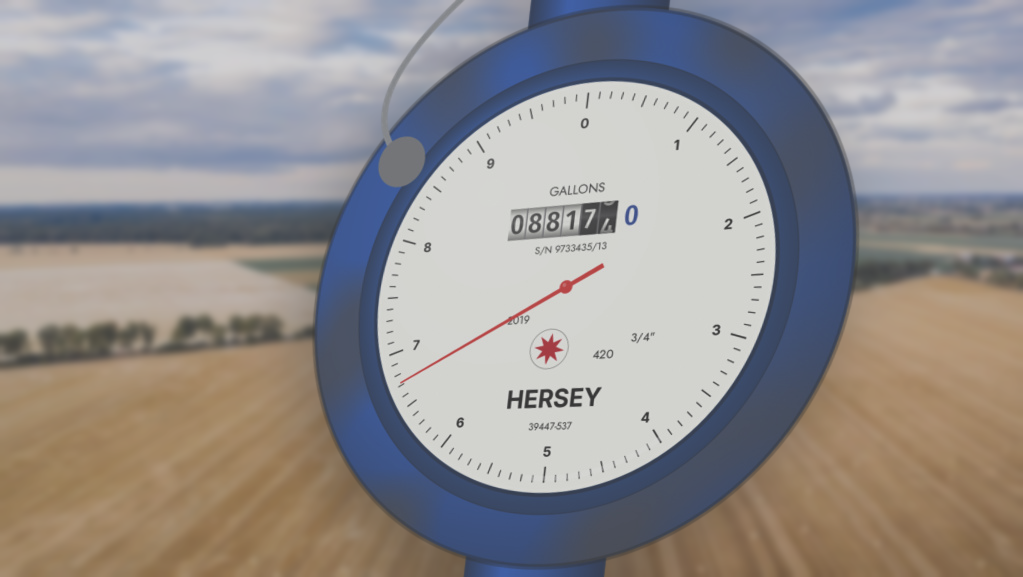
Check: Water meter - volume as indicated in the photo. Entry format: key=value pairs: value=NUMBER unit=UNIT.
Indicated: value=881736.7 unit=gal
